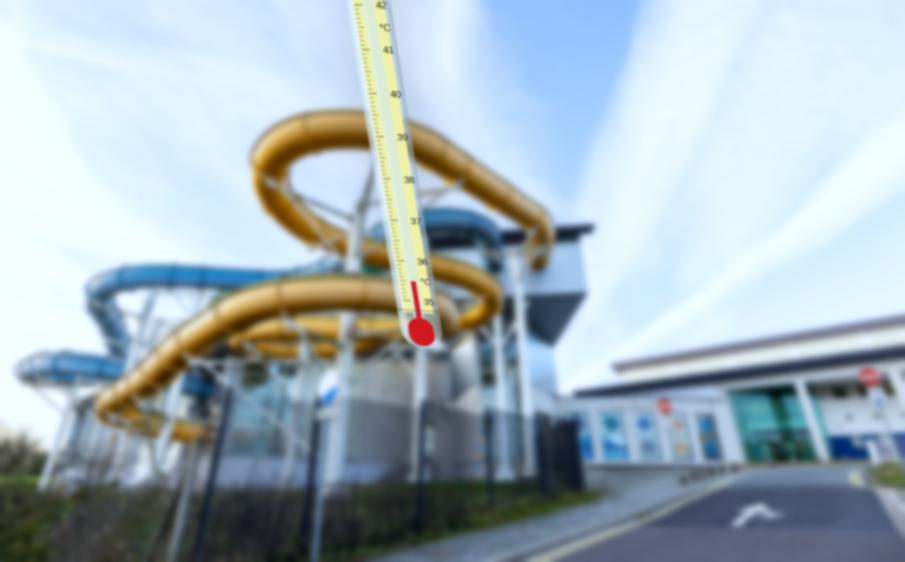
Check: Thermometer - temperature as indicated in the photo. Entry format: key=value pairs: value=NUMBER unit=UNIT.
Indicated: value=35.5 unit=°C
